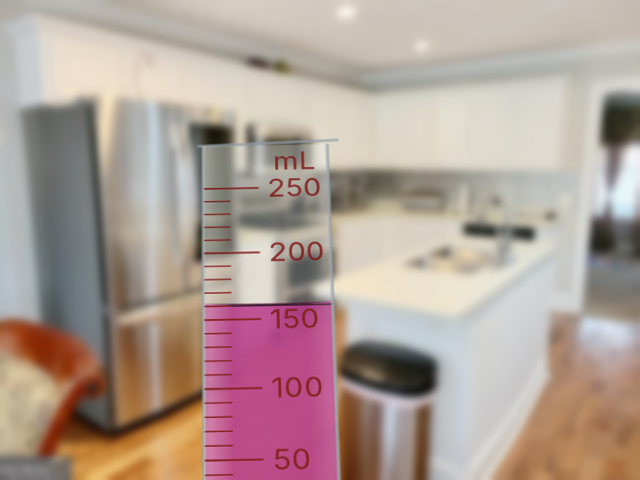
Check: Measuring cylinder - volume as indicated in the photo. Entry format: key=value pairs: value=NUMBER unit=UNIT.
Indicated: value=160 unit=mL
